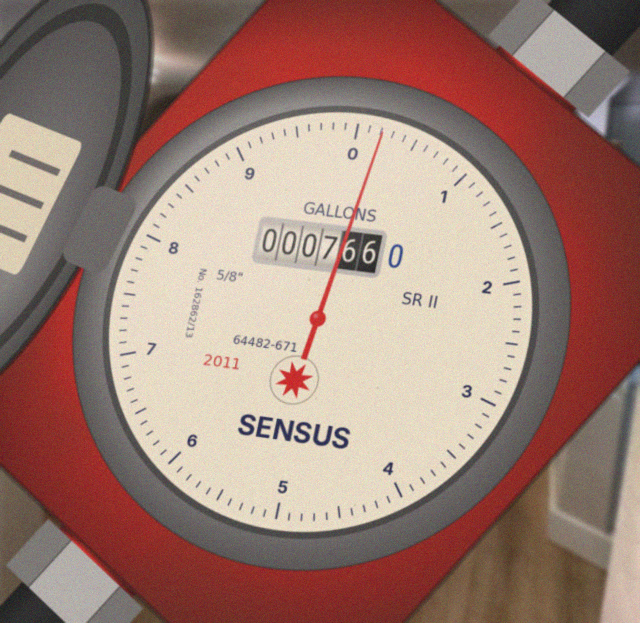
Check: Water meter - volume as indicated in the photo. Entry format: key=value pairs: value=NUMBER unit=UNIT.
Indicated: value=7660.2 unit=gal
